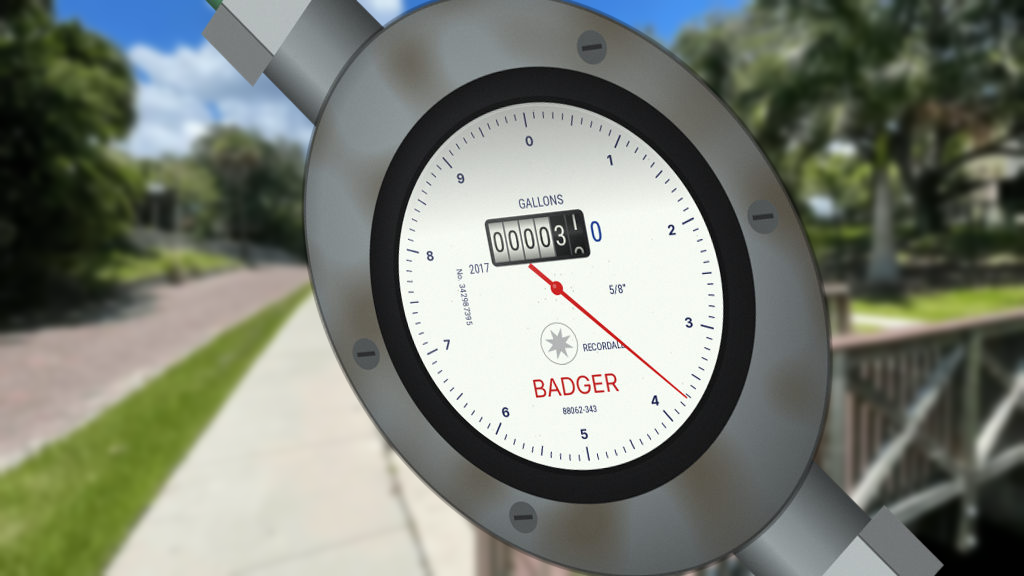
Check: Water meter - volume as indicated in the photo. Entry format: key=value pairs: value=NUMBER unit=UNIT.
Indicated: value=313.7 unit=gal
